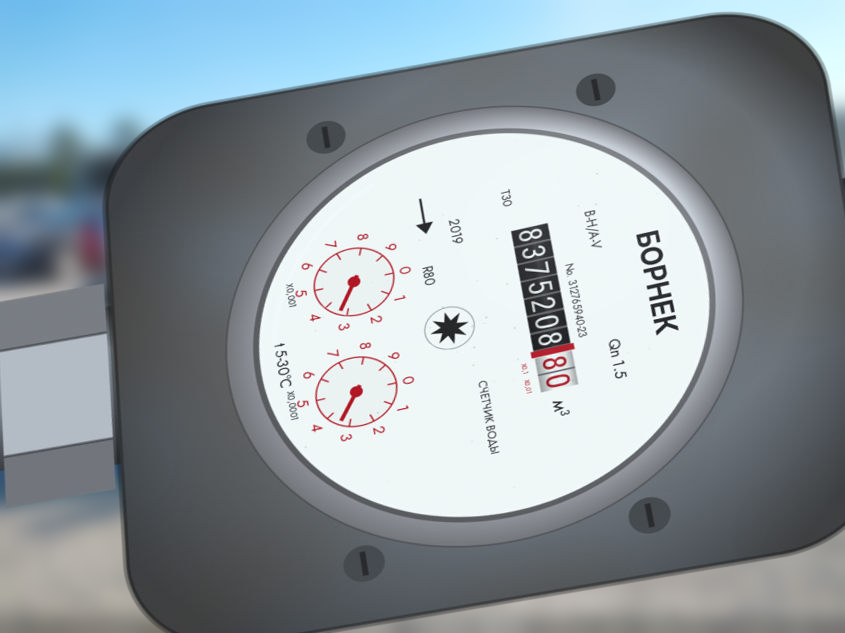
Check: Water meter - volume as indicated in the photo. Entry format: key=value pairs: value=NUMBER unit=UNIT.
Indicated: value=8375208.8033 unit=m³
